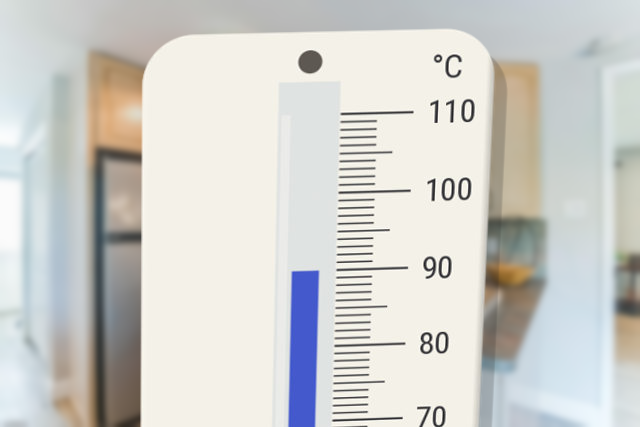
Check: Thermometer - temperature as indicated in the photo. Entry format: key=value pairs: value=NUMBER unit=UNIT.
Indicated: value=90 unit=°C
